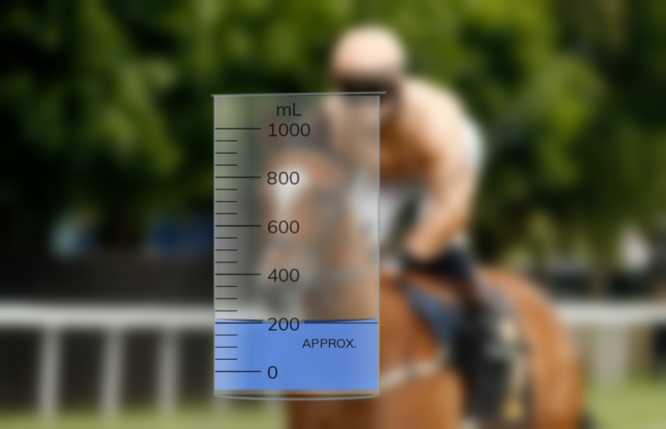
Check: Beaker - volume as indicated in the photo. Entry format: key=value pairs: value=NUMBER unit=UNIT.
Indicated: value=200 unit=mL
